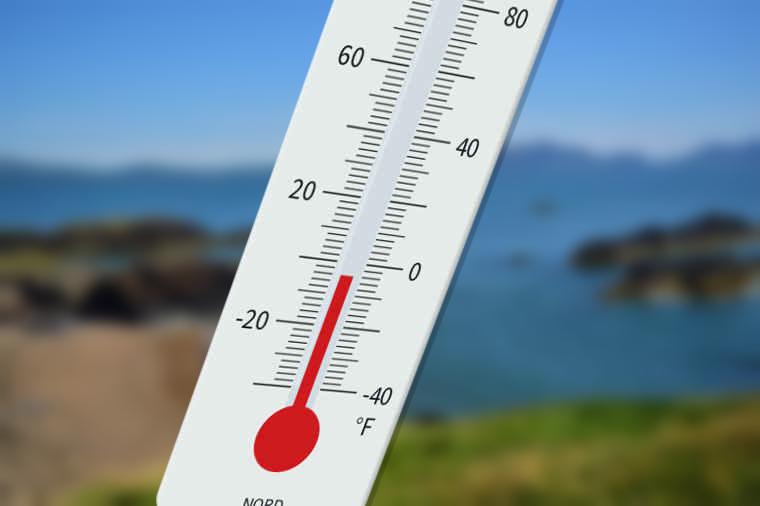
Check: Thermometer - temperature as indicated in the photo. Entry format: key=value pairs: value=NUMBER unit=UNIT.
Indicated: value=-4 unit=°F
